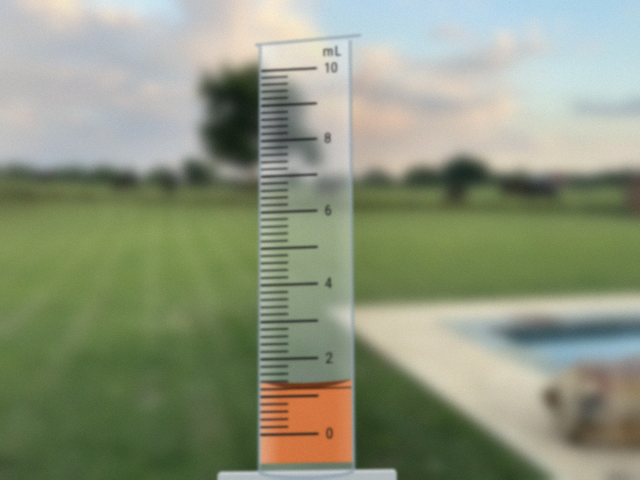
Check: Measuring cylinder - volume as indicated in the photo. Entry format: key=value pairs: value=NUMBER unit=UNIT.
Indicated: value=1.2 unit=mL
